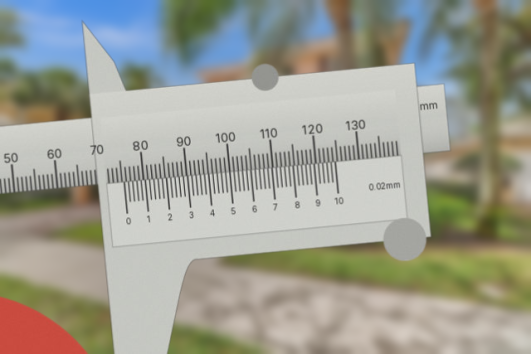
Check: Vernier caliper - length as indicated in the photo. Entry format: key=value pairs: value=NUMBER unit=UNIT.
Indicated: value=75.5 unit=mm
